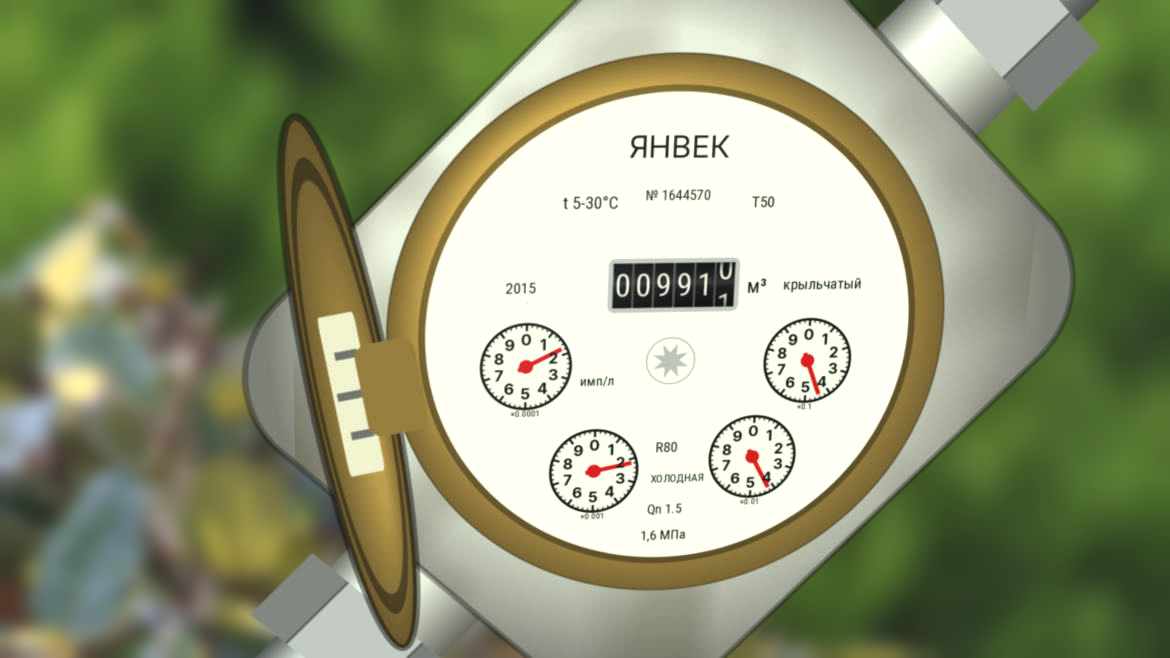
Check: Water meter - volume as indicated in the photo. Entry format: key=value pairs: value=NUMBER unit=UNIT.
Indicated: value=9910.4421 unit=m³
